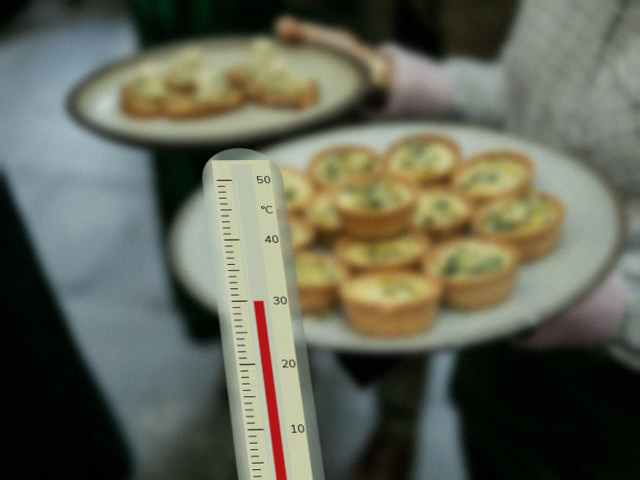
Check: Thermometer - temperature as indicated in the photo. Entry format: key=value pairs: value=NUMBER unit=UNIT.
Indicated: value=30 unit=°C
